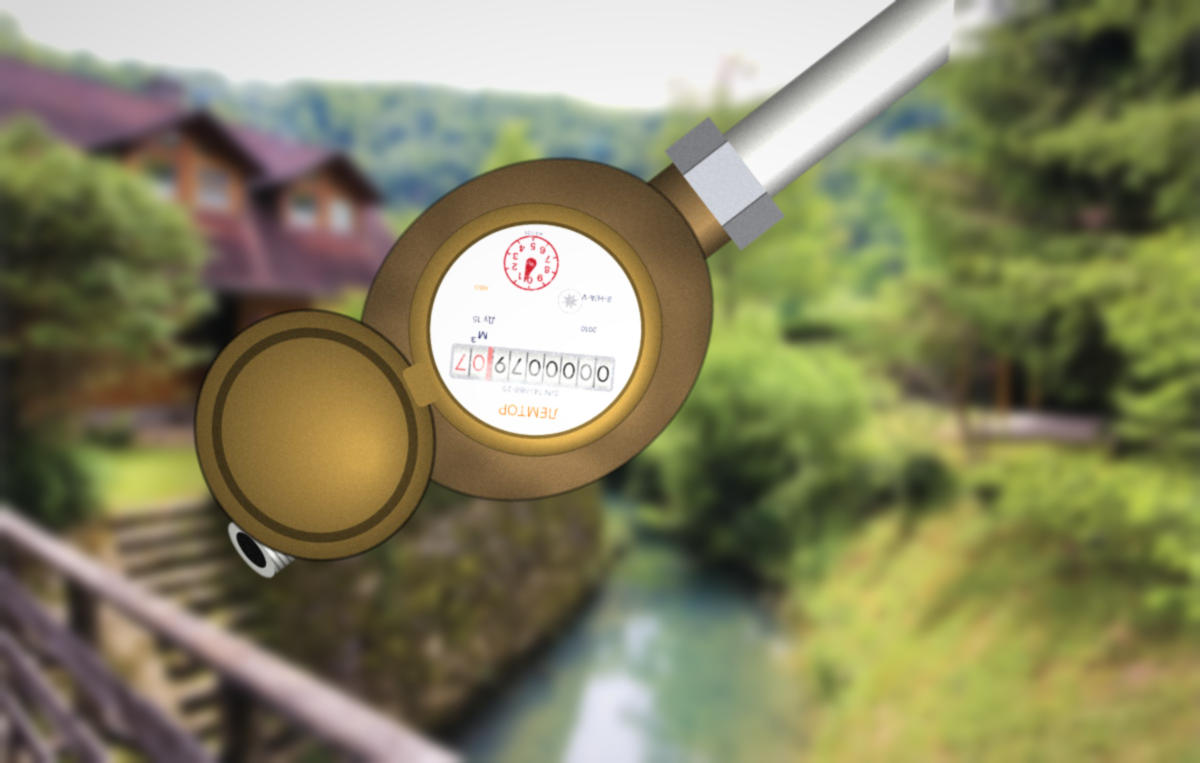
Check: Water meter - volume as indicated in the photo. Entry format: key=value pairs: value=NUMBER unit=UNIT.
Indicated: value=79.070 unit=m³
